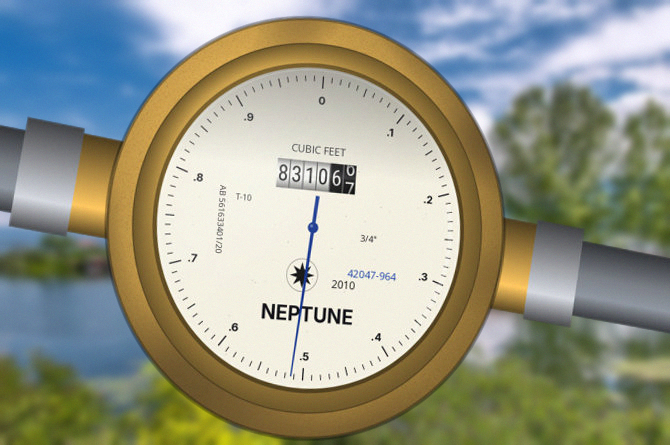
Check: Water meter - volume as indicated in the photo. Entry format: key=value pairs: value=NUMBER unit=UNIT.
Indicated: value=831066.51 unit=ft³
